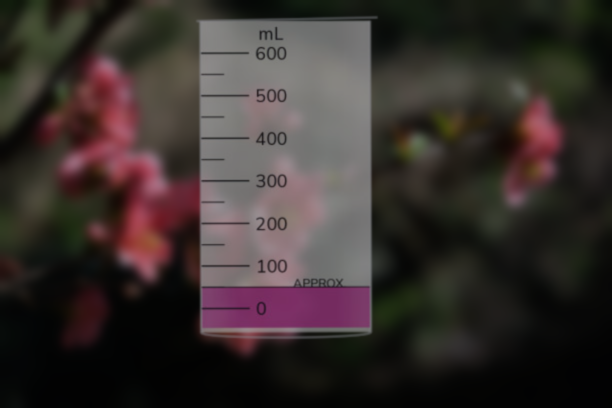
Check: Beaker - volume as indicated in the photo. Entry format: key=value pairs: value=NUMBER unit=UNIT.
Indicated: value=50 unit=mL
